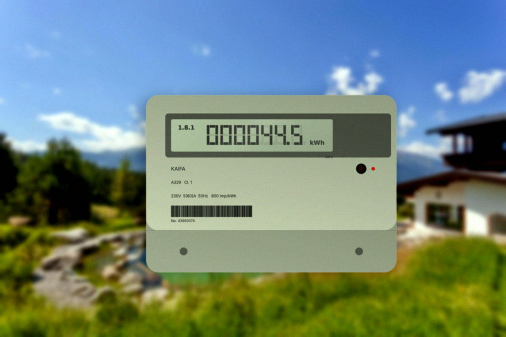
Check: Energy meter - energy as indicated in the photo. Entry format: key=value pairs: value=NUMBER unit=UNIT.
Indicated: value=44.5 unit=kWh
